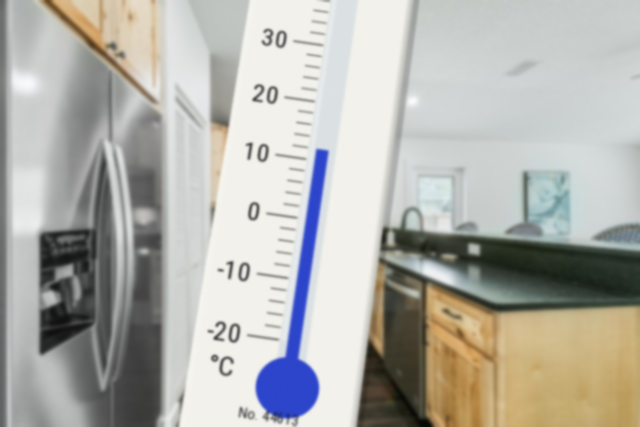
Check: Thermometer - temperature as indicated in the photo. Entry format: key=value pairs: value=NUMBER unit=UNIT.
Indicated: value=12 unit=°C
